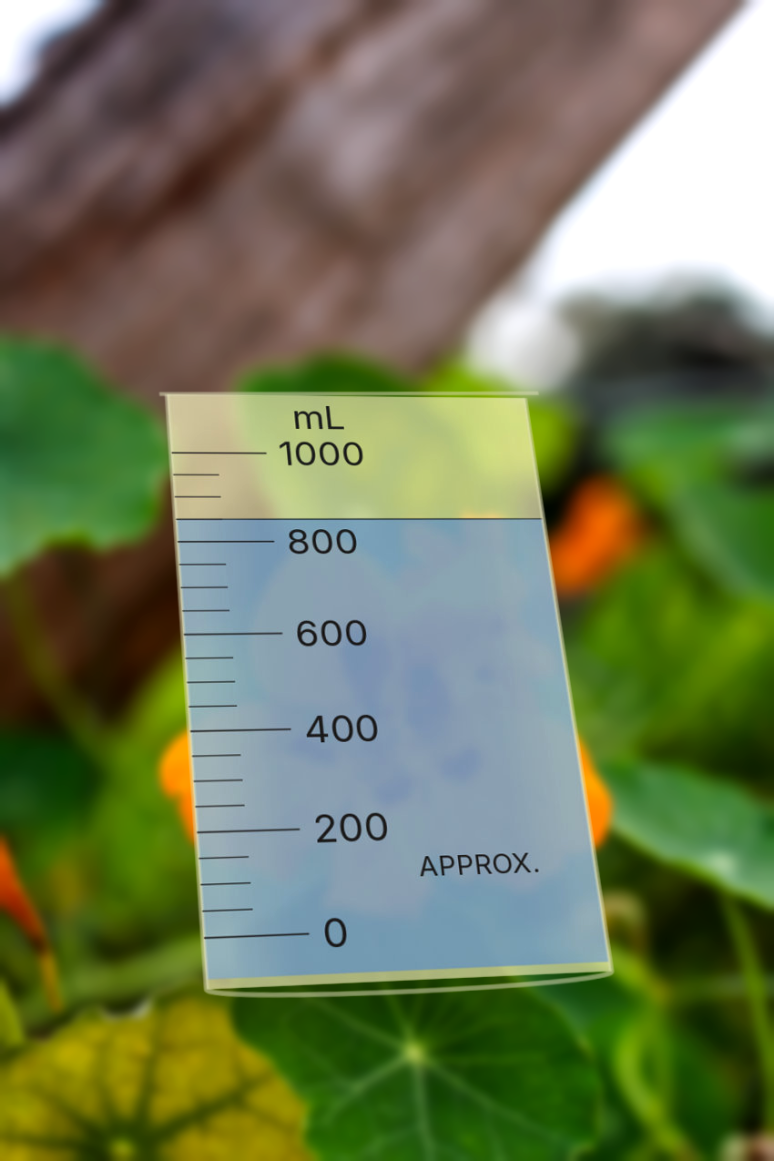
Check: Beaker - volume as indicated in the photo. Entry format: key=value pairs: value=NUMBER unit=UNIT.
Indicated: value=850 unit=mL
